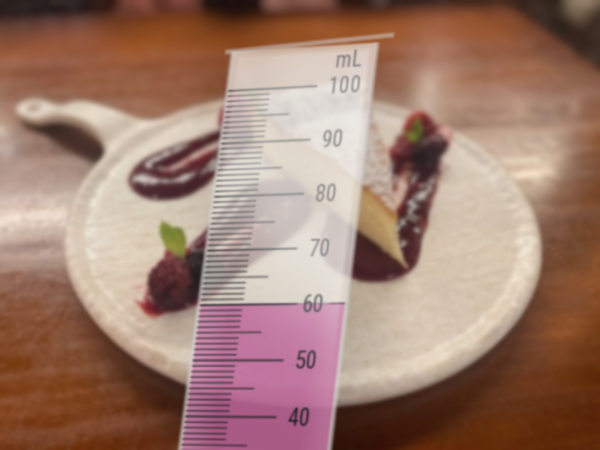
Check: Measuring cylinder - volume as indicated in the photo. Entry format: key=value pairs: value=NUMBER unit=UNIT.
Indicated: value=60 unit=mL
